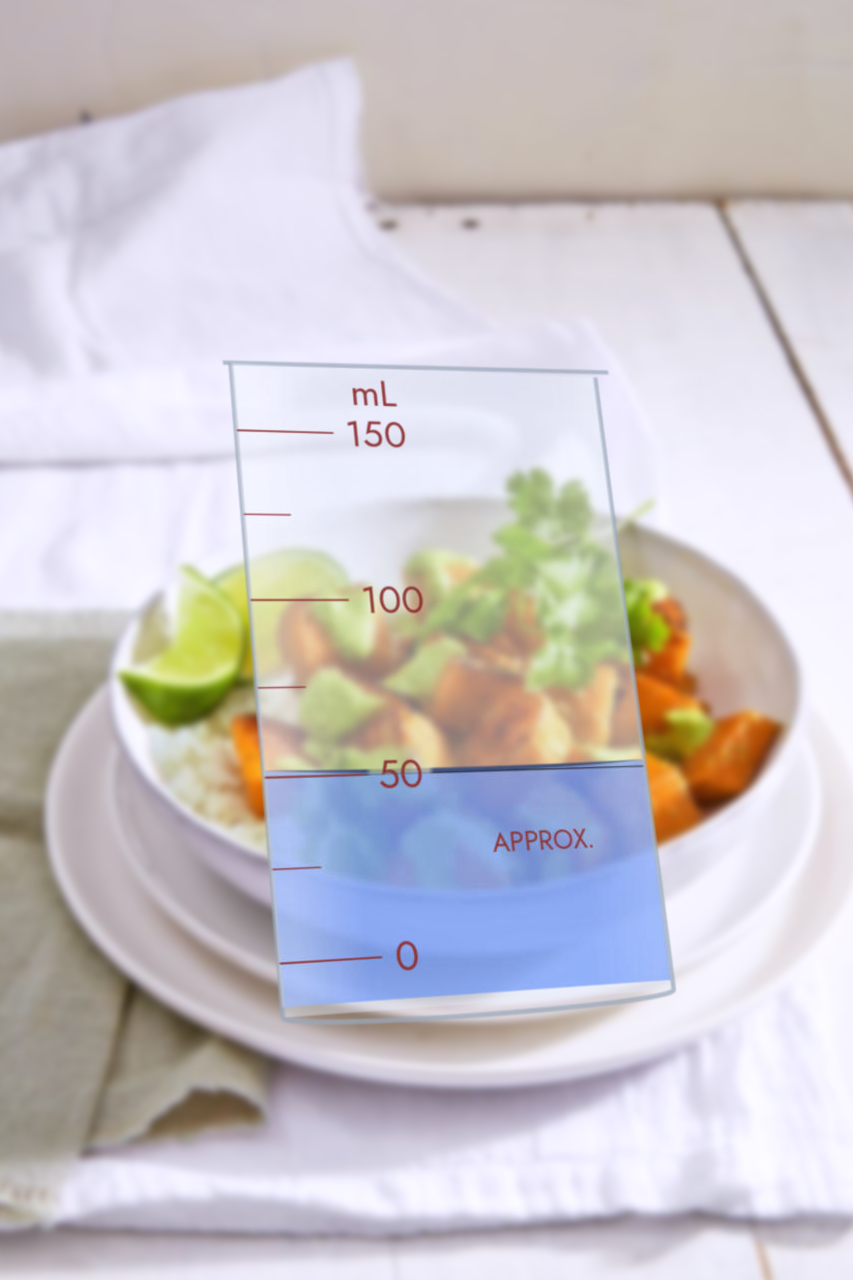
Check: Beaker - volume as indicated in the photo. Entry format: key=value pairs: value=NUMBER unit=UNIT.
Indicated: value=50 unit=mL
